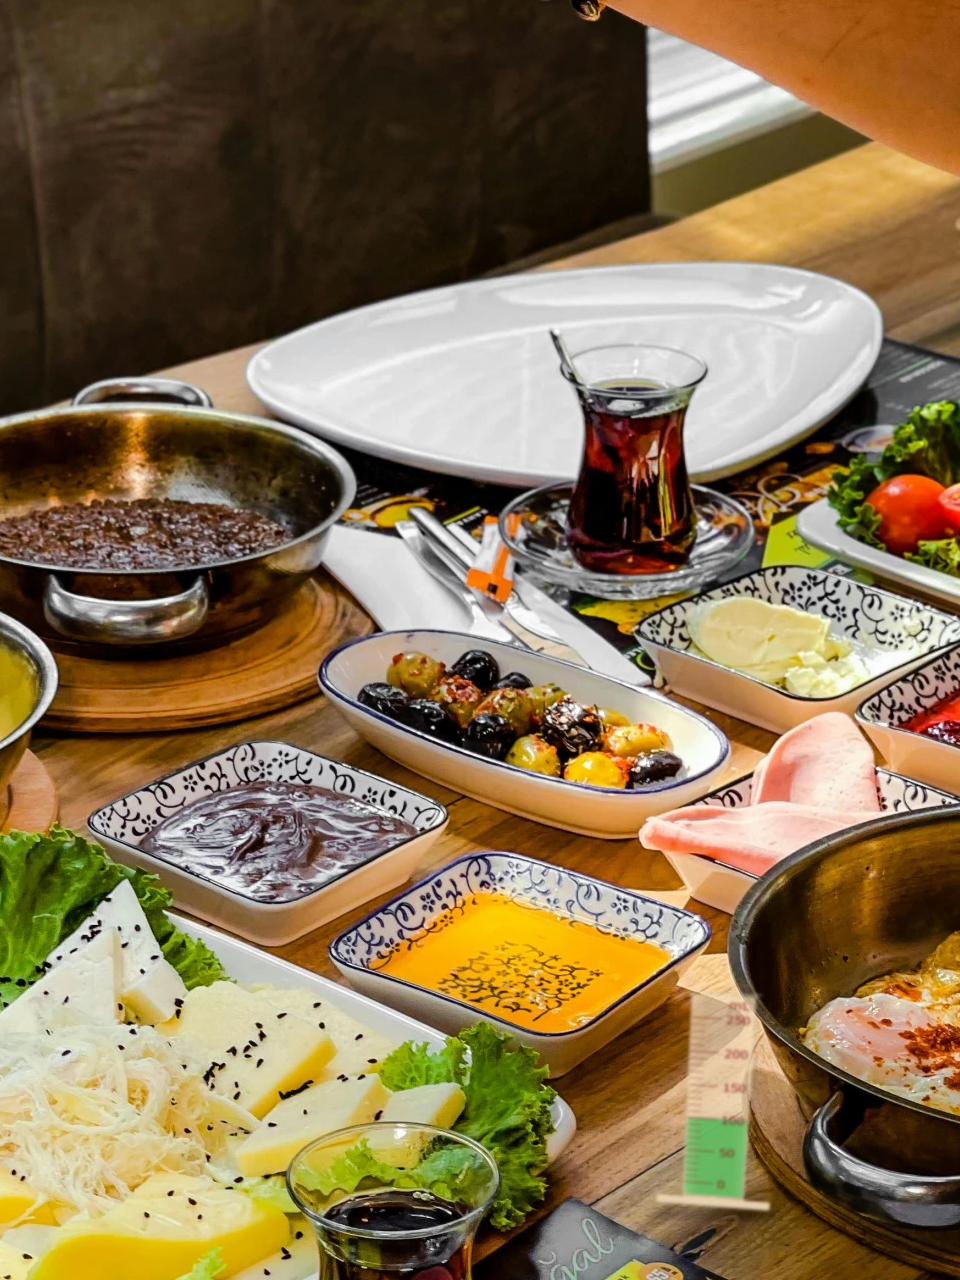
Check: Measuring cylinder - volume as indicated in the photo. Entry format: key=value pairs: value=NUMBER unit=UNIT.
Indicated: value=100 unit=mL
